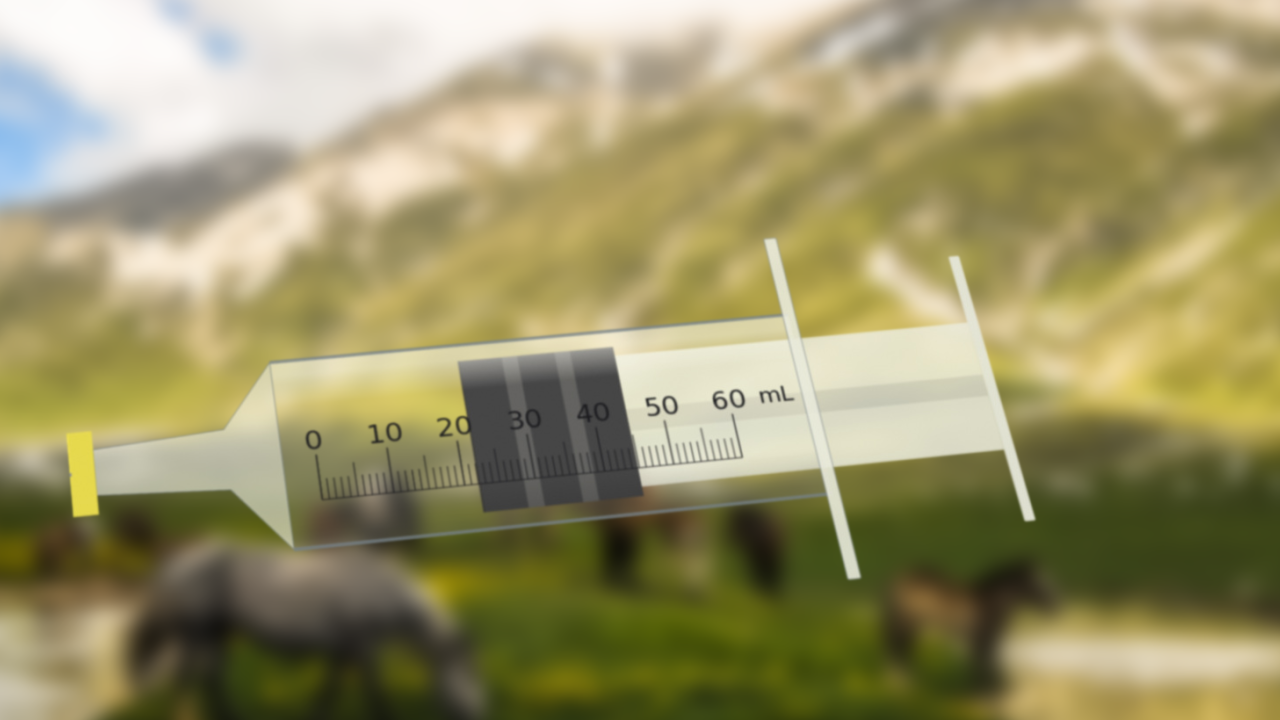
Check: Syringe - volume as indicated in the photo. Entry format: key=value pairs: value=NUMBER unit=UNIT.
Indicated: value=22 unit=mL
